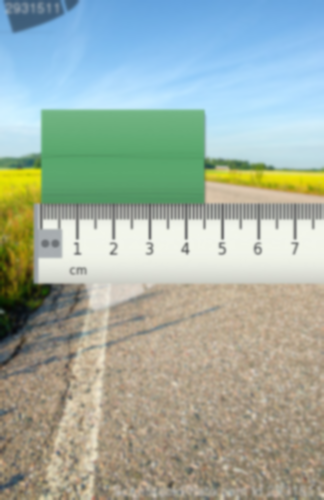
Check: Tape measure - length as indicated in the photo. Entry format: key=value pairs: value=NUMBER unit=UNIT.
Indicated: value=4.5 unit=cm
